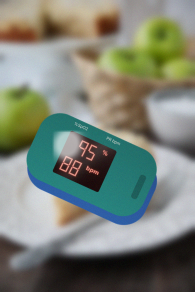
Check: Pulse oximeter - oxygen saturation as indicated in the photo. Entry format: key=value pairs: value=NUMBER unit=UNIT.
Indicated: value=95 unit=%
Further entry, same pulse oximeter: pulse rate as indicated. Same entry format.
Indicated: value=88 unit=bpm
